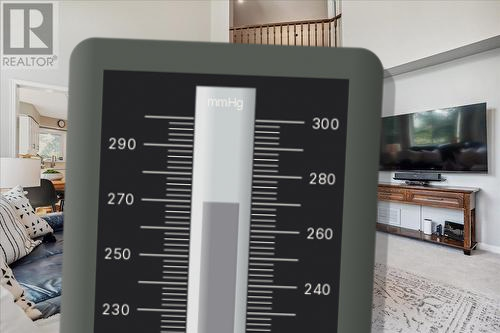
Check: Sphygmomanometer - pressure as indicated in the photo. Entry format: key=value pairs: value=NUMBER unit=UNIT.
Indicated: value=270 unit=mmHg
